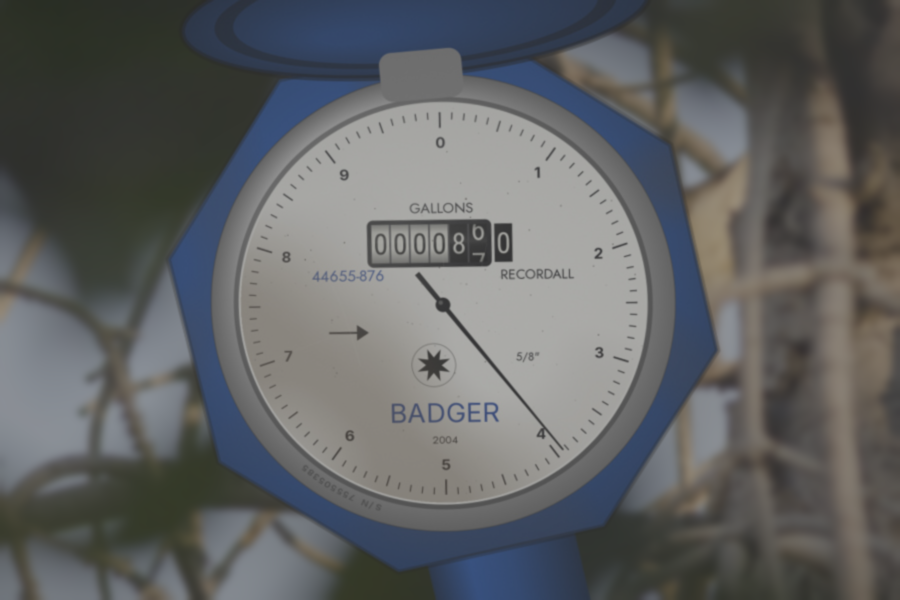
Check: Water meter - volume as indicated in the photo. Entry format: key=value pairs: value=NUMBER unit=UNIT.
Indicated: value=863.9 unit=gal
